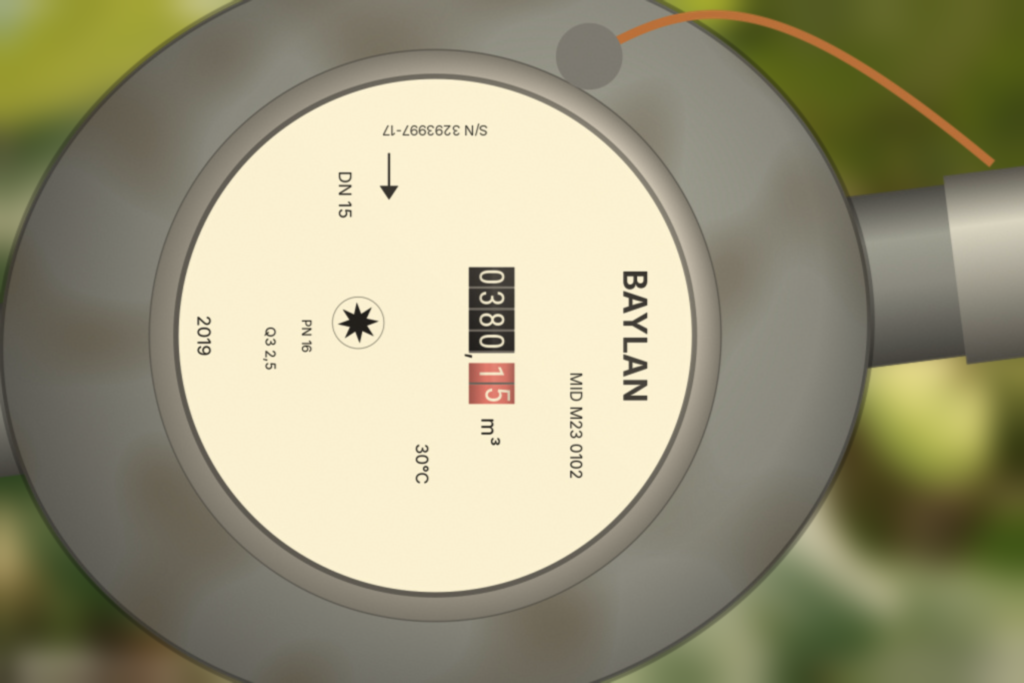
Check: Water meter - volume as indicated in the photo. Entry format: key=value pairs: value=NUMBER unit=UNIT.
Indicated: value=380.15 unit=m³
